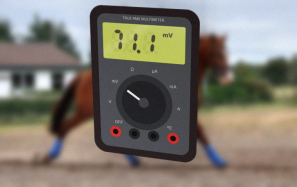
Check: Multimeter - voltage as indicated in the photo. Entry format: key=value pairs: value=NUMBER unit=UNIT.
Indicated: value=71.1 unit=mV
